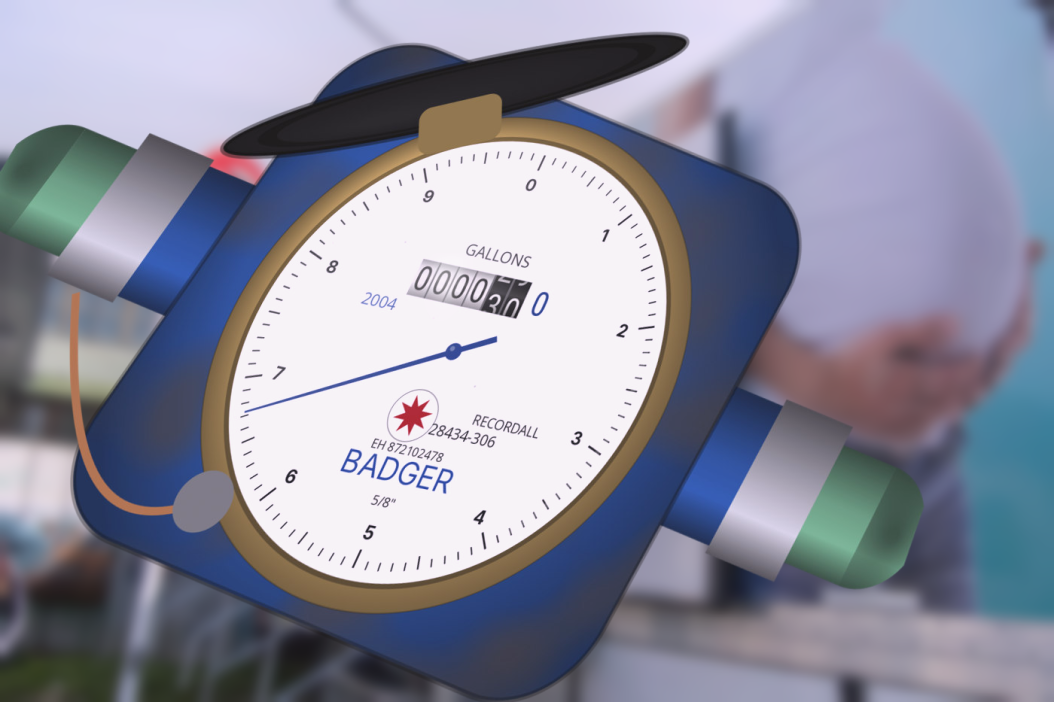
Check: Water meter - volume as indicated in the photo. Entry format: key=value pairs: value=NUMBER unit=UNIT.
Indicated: value=296.7 unit=gal
